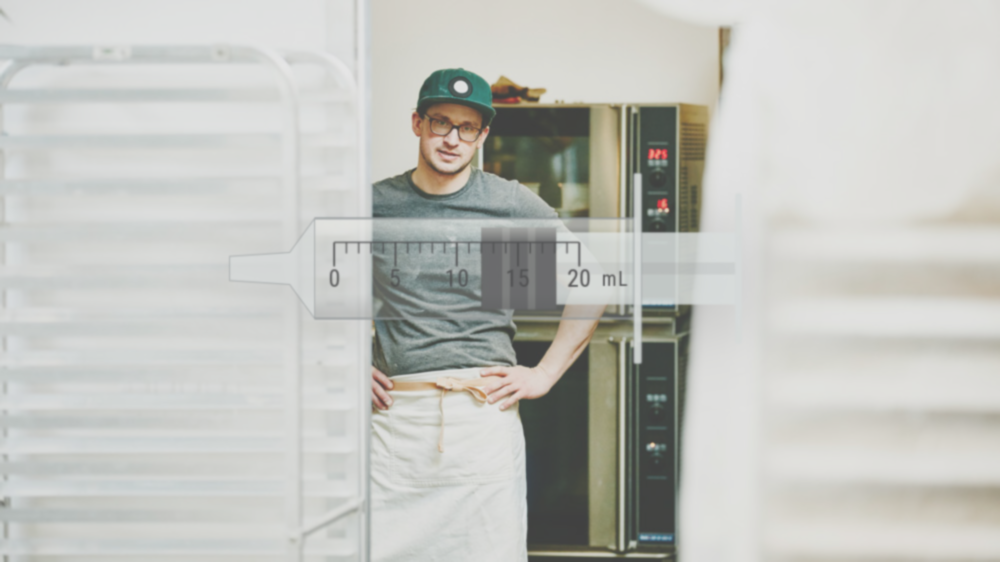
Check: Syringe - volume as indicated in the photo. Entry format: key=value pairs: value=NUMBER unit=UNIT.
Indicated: value=12 unit=mL
